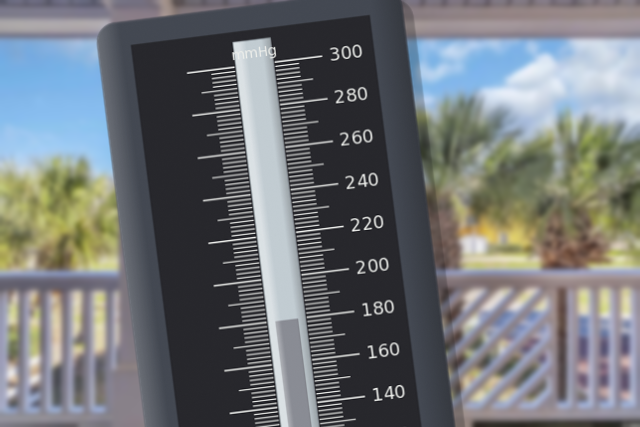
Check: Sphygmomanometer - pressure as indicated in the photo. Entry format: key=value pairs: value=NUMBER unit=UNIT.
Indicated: value=180 unit=mmHg
